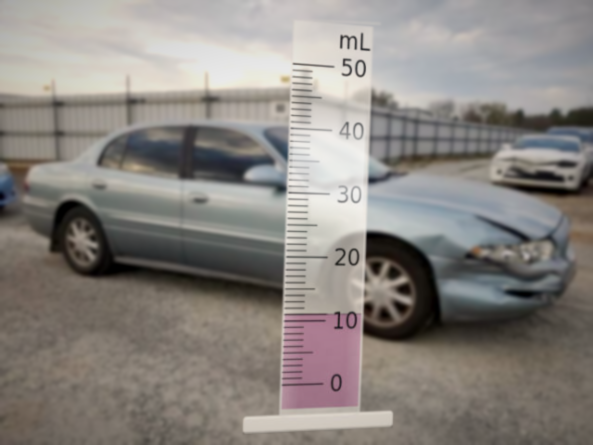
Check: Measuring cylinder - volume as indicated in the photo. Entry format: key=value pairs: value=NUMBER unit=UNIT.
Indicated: value=11 unit=mL
